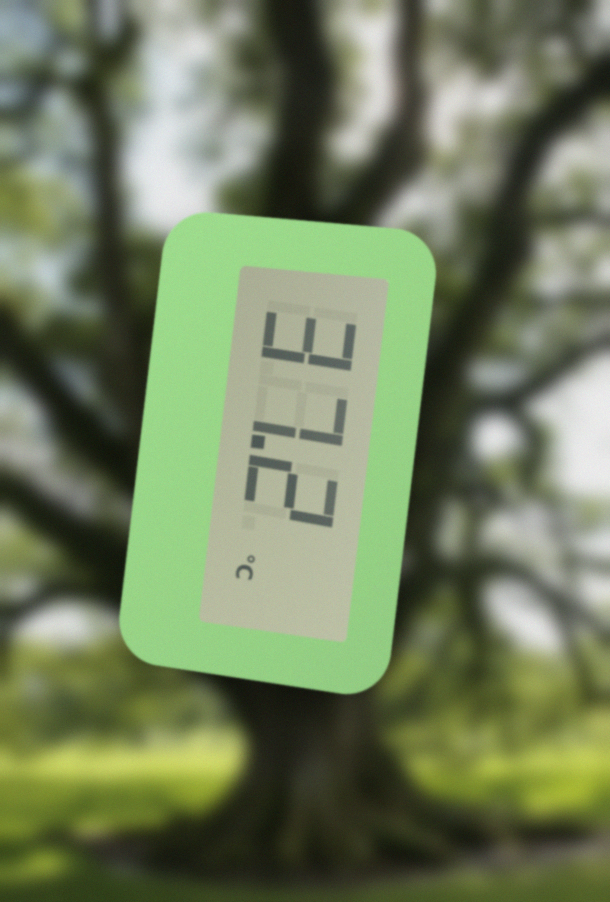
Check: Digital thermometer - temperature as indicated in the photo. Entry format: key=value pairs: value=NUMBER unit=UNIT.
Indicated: value=37.2 unit=°C
